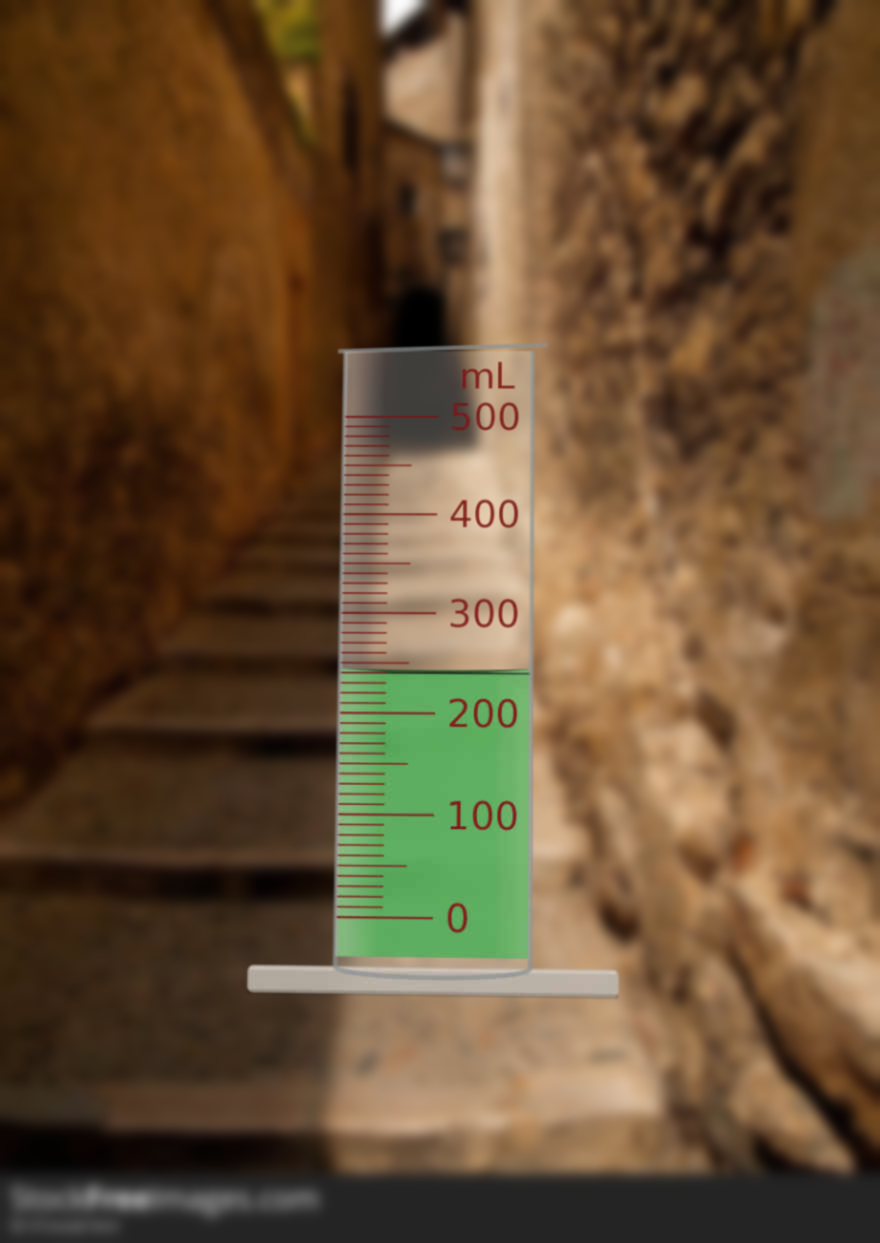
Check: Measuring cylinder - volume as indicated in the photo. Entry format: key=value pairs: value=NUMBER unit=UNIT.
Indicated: value=240 unit=mL
